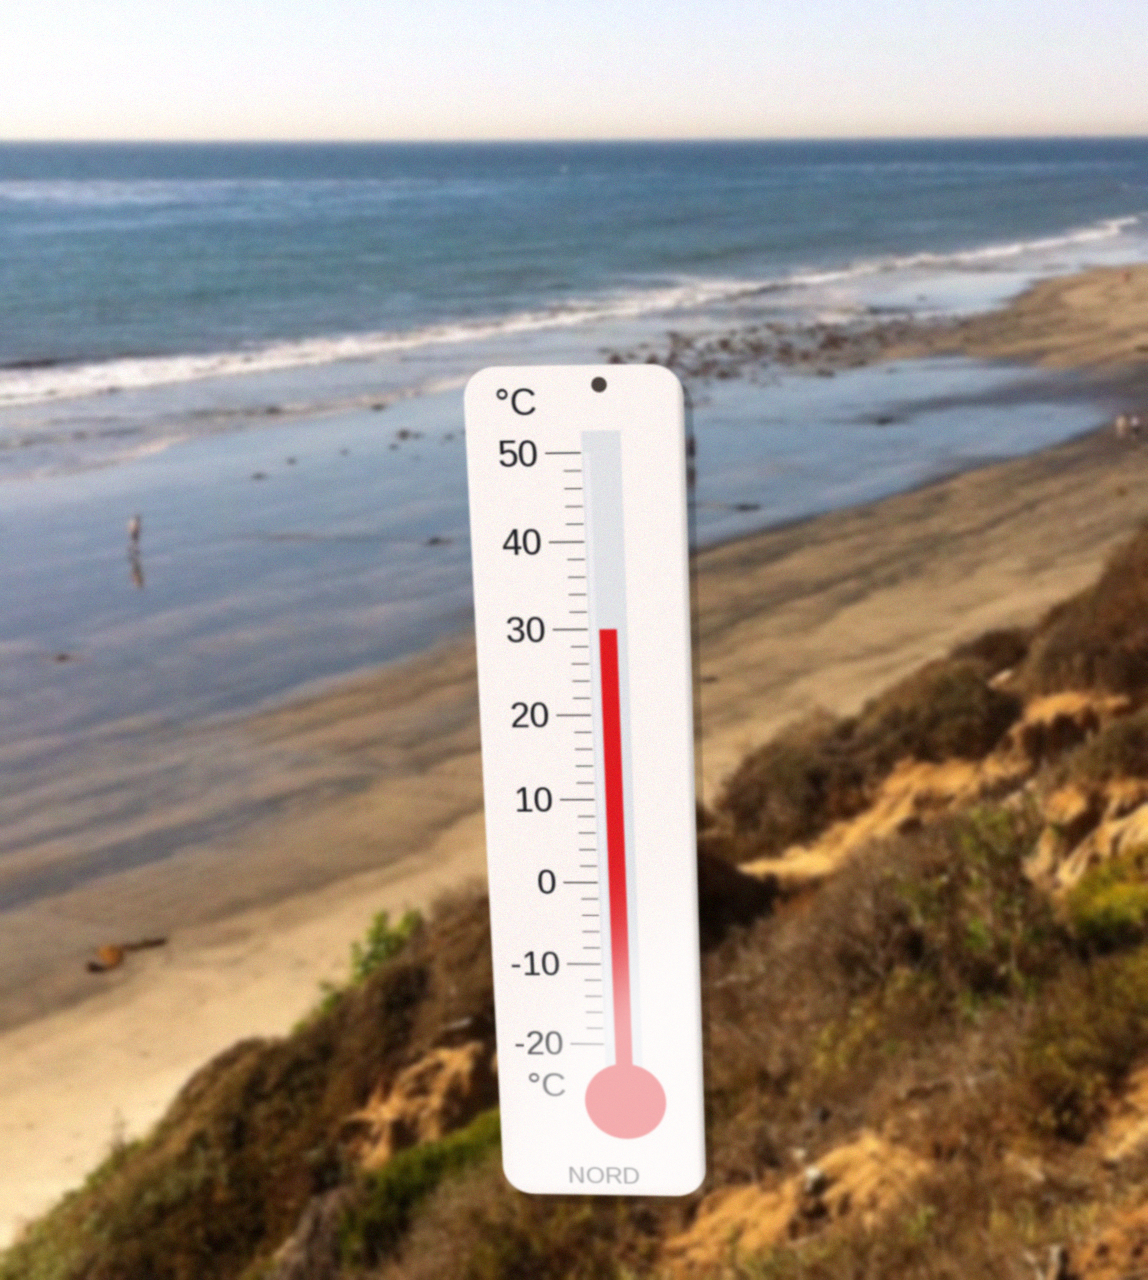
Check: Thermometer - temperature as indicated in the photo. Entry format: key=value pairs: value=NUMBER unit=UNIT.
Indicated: value=30 unit=°C
